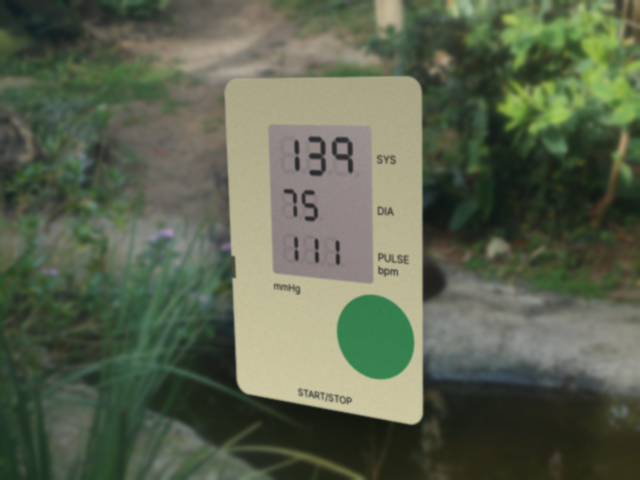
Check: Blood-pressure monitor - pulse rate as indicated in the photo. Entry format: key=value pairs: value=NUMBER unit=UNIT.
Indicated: value=111 unit=bpm
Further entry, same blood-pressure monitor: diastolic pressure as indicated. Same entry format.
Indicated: value=75 unit=mmHg
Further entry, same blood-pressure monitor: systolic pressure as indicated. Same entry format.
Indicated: value=139 unit=mmHg
